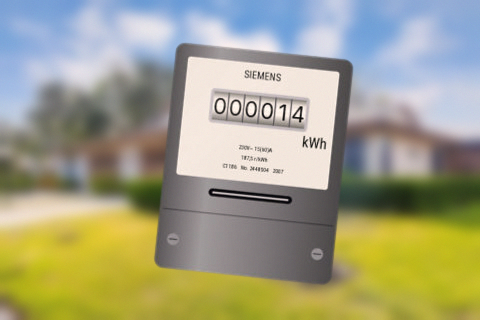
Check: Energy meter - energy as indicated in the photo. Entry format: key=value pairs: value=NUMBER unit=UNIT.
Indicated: value=14 unit=kWh
